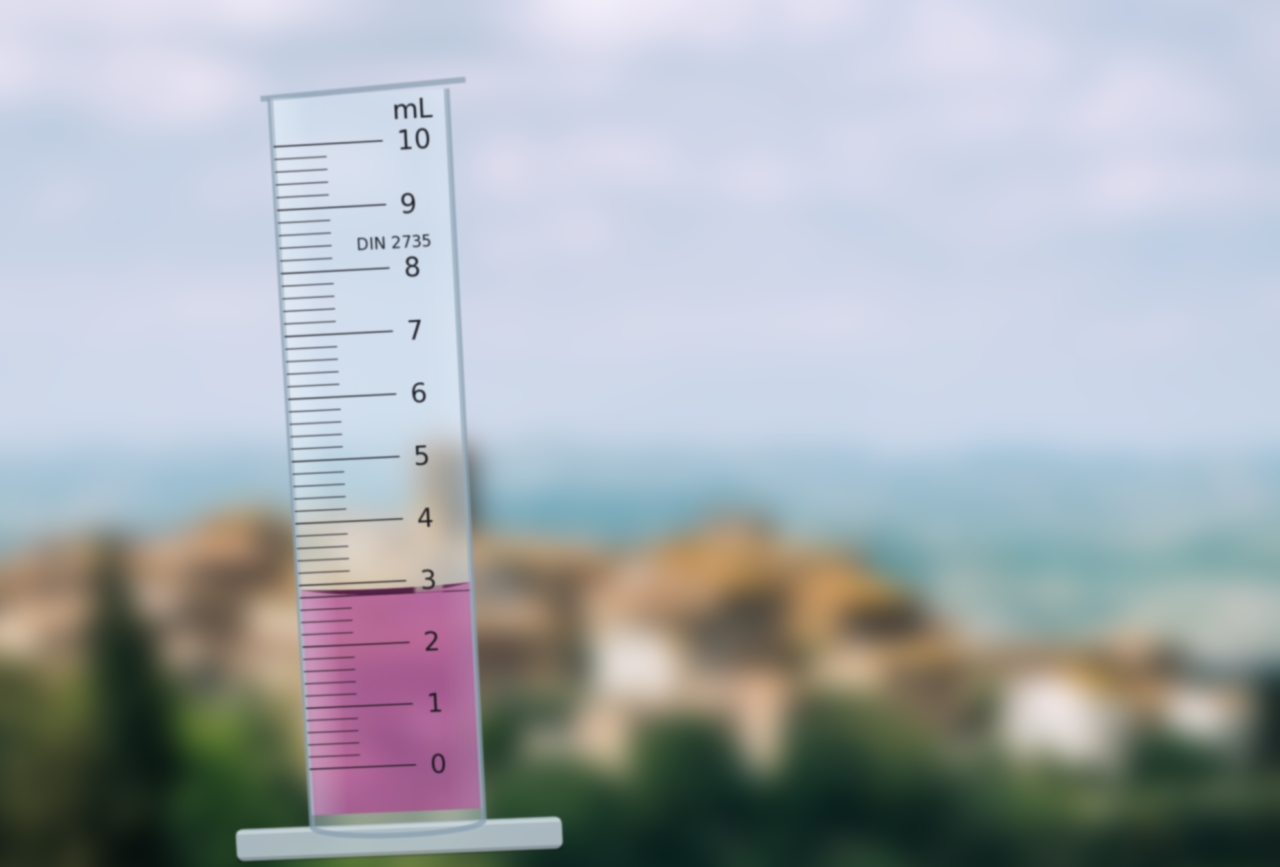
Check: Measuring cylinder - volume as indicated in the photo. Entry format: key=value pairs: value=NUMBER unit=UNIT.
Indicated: value=2.8 unit=mL
